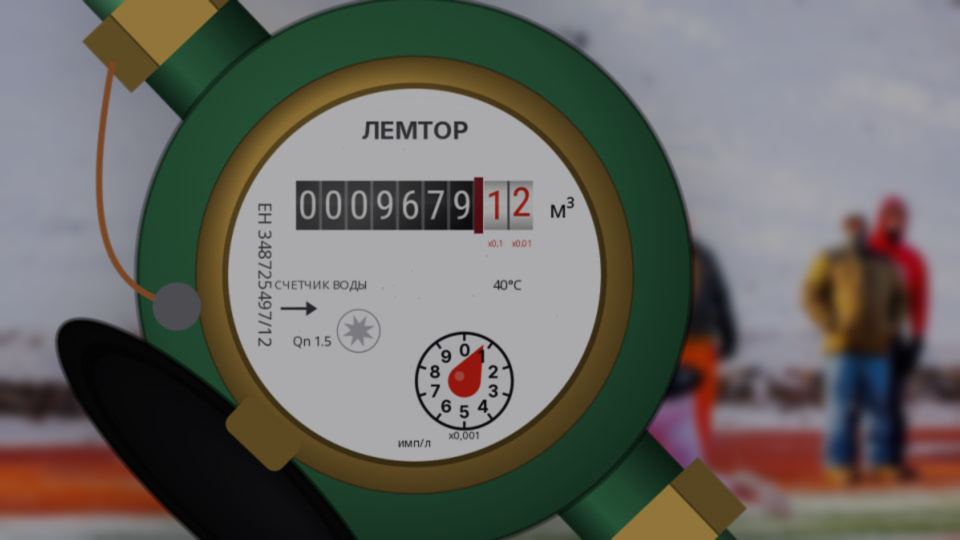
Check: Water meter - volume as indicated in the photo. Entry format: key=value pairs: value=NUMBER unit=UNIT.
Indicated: value=9679.120 unit=m³
